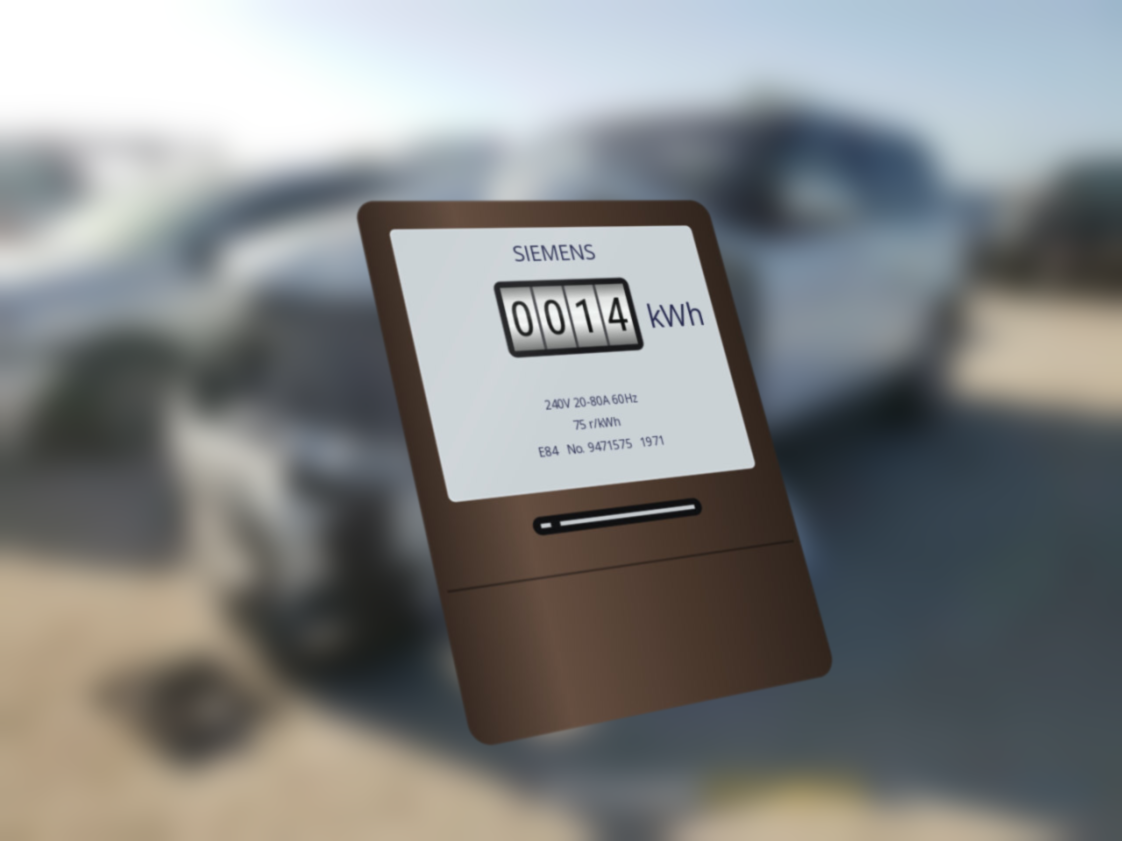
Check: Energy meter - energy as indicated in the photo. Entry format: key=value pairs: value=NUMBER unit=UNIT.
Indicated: value=14 unit=kWh
